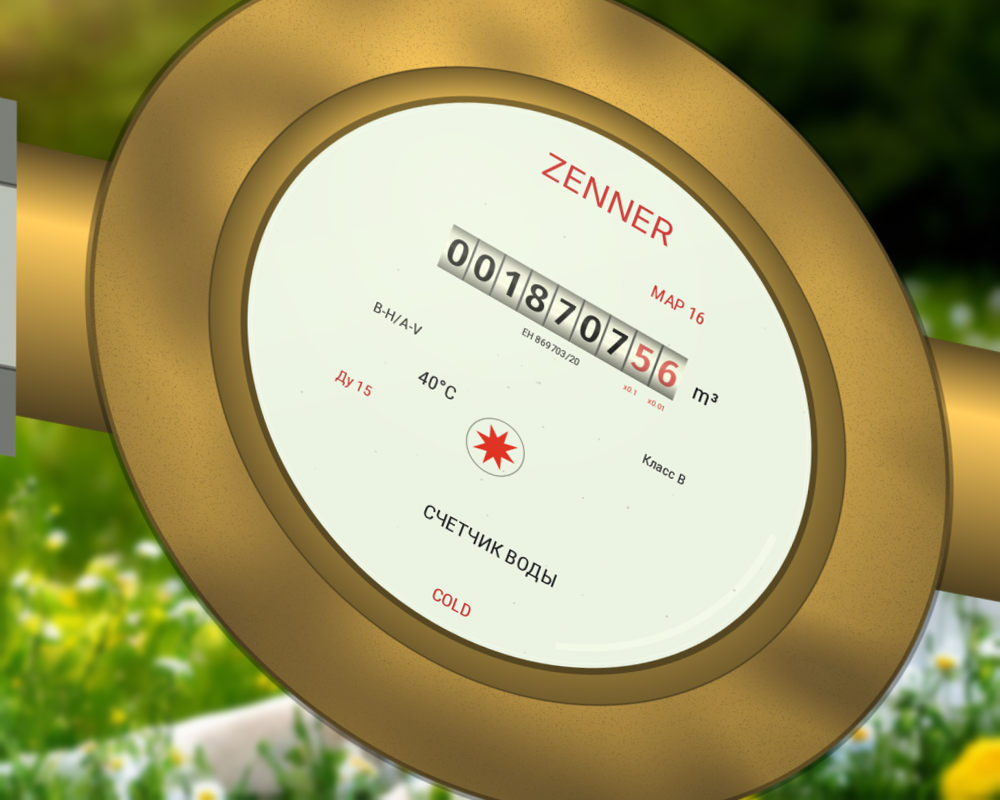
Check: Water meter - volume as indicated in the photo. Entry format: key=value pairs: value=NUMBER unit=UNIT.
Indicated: value=18707.56 unit=m³
